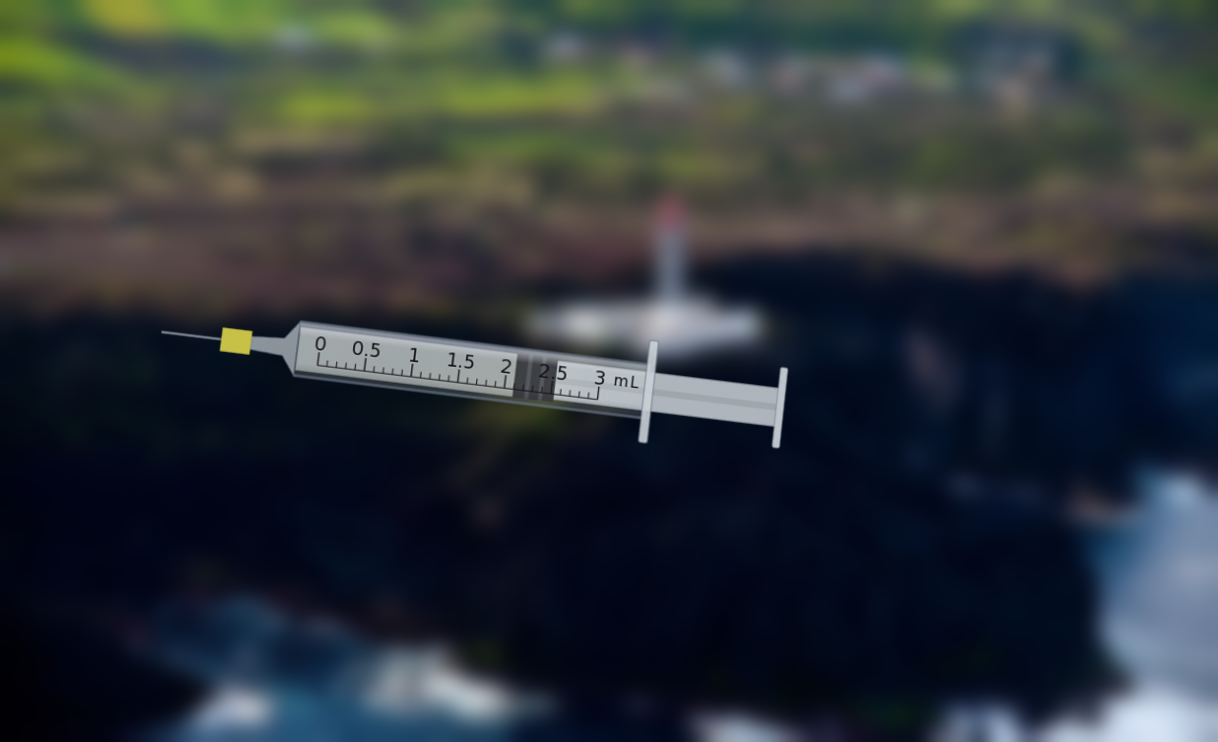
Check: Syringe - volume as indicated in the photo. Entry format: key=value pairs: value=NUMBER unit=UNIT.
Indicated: value=2.1 unit=mL
